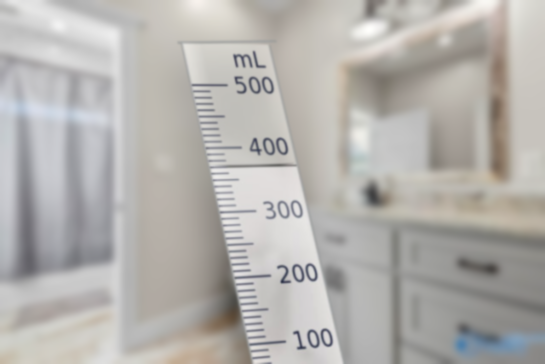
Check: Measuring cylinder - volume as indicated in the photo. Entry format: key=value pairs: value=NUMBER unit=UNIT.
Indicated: value=370 unit=mL
